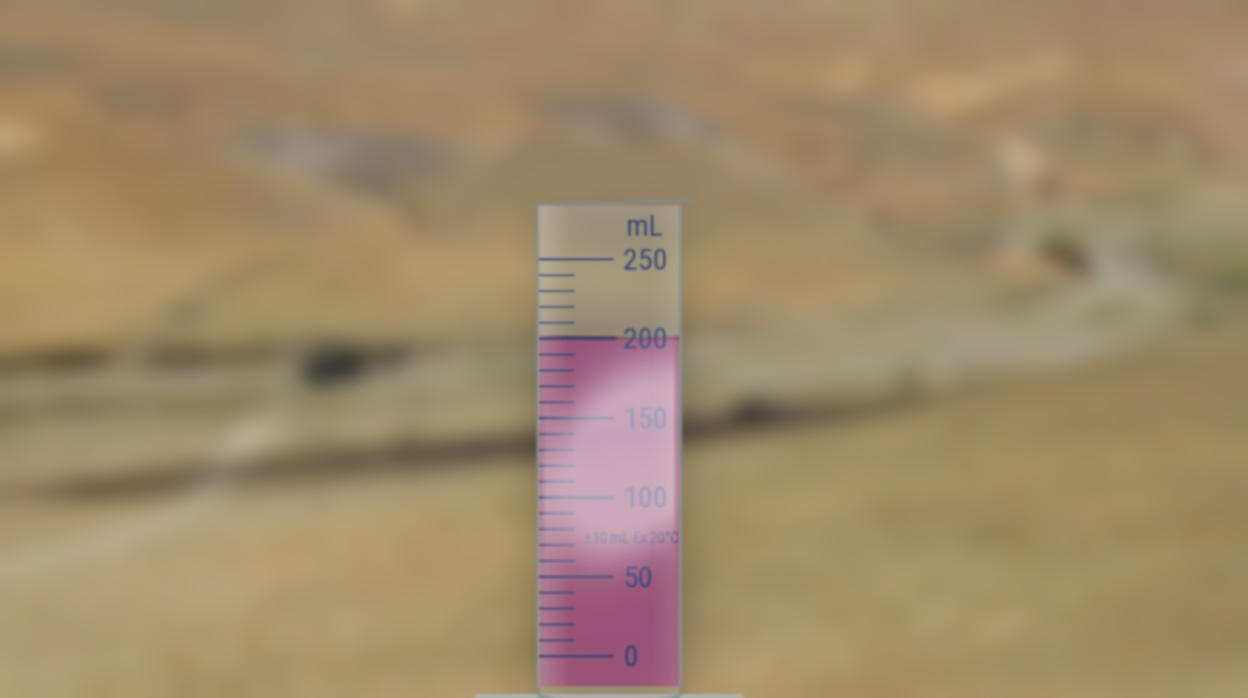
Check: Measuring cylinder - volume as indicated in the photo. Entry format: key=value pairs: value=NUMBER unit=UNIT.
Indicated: value=200 unit=mL
